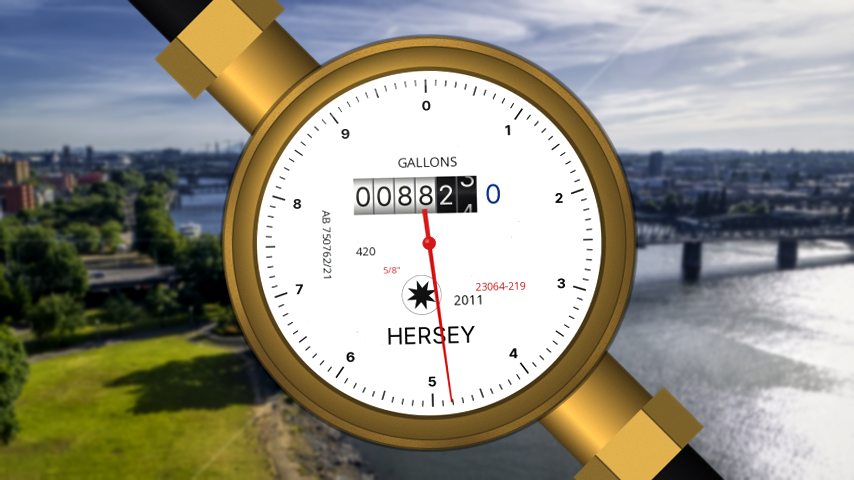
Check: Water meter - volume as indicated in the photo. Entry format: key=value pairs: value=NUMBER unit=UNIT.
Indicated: value=88234.8 unit=gal
